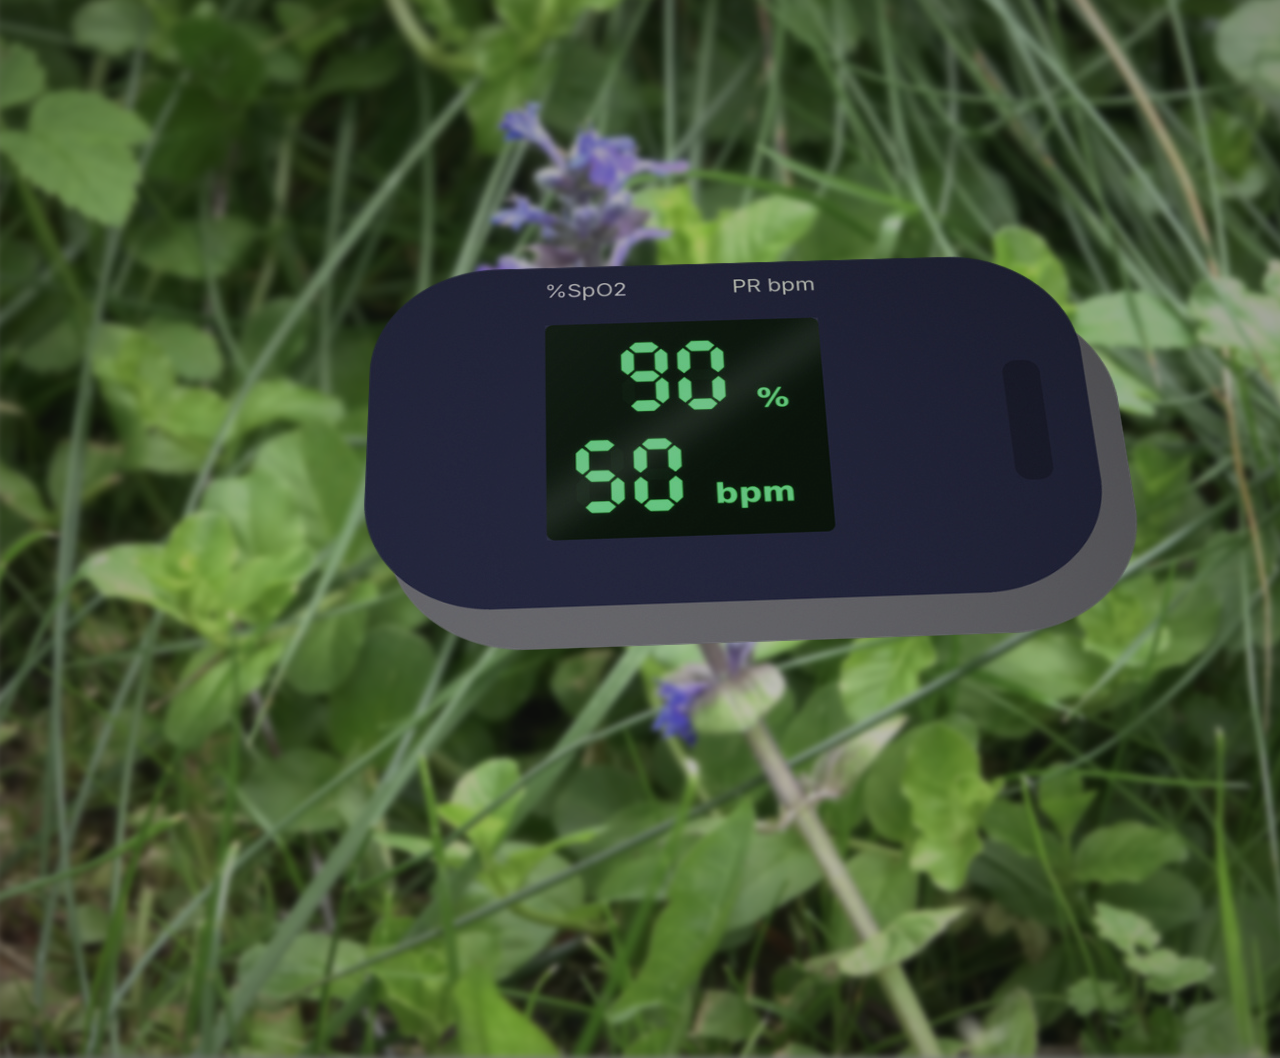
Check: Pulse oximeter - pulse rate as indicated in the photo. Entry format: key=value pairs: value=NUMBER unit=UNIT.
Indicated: value=50 unit=bpm
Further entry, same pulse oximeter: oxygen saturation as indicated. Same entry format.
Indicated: value=90 unit=%
